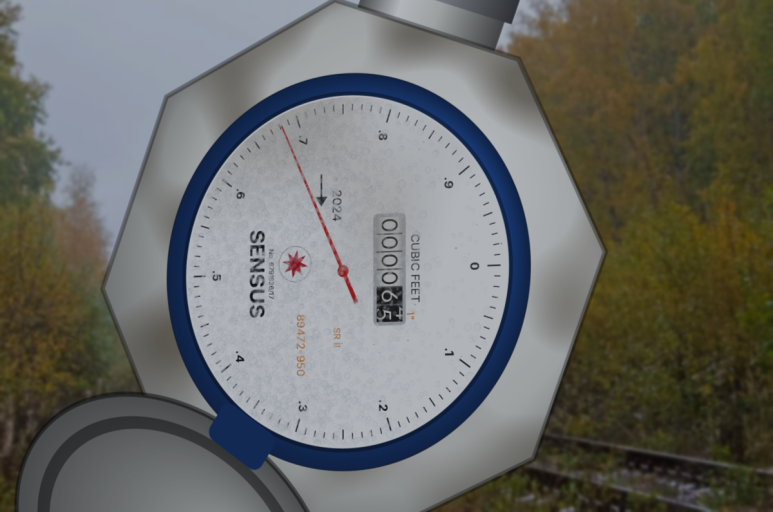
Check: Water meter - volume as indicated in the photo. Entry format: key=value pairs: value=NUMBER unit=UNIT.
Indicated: value=64.68 unit=ft³
